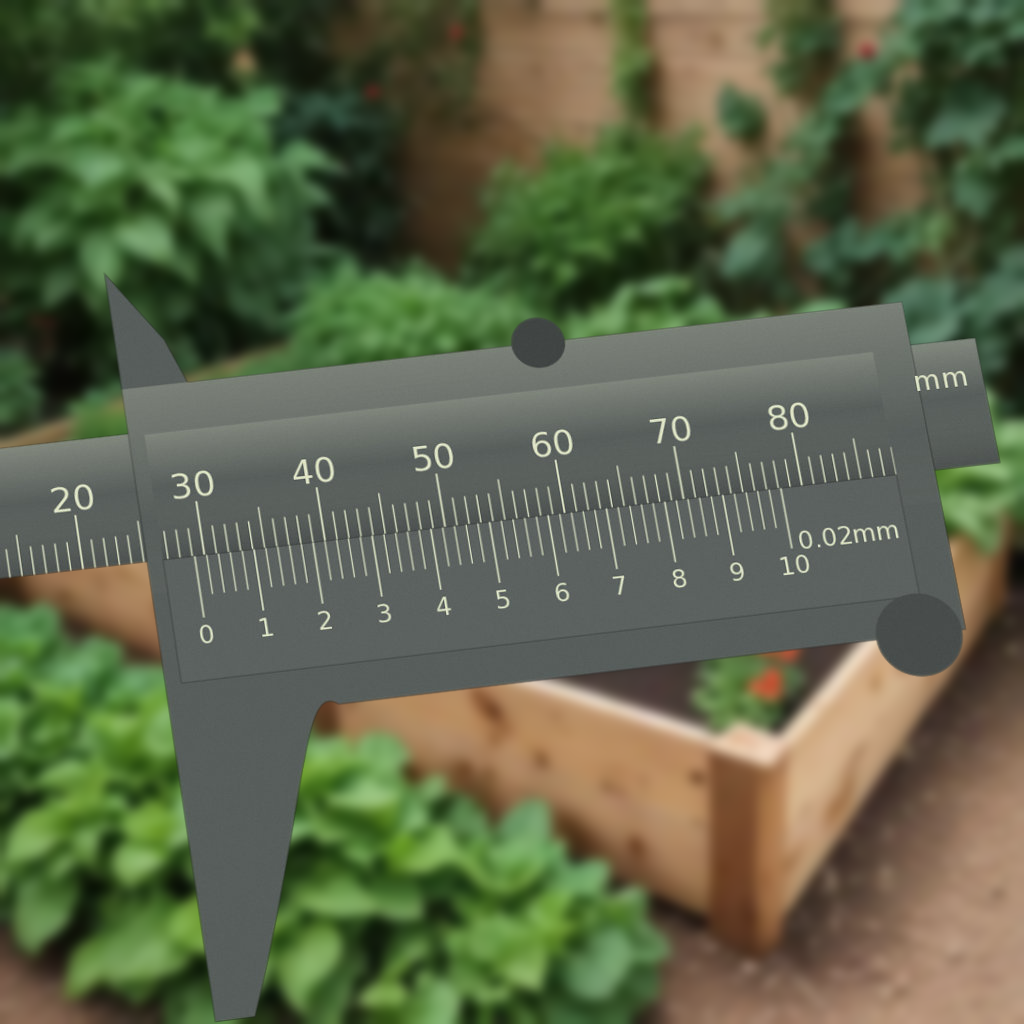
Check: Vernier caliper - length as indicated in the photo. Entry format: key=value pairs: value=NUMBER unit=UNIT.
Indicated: value=29.2 unit=mm
